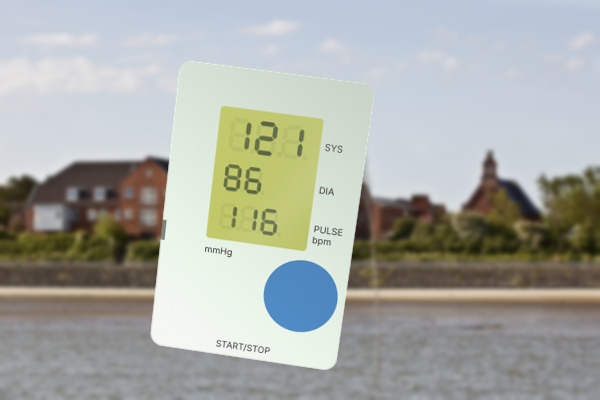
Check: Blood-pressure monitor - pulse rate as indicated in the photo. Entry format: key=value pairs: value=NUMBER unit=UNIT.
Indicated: value=116 unit=bpm
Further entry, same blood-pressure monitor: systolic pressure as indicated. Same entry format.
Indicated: value=121 unit=mmHg
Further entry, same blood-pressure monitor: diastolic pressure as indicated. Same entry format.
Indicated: value=86 unit=mmHg
